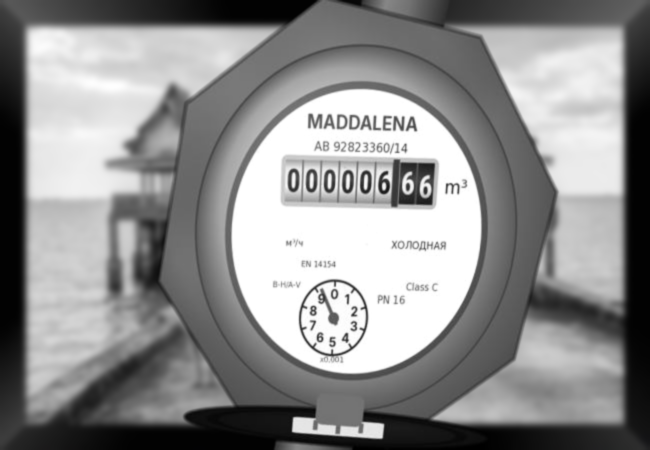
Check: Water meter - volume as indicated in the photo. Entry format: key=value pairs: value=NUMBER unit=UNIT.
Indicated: value=6.659 unit=m³
